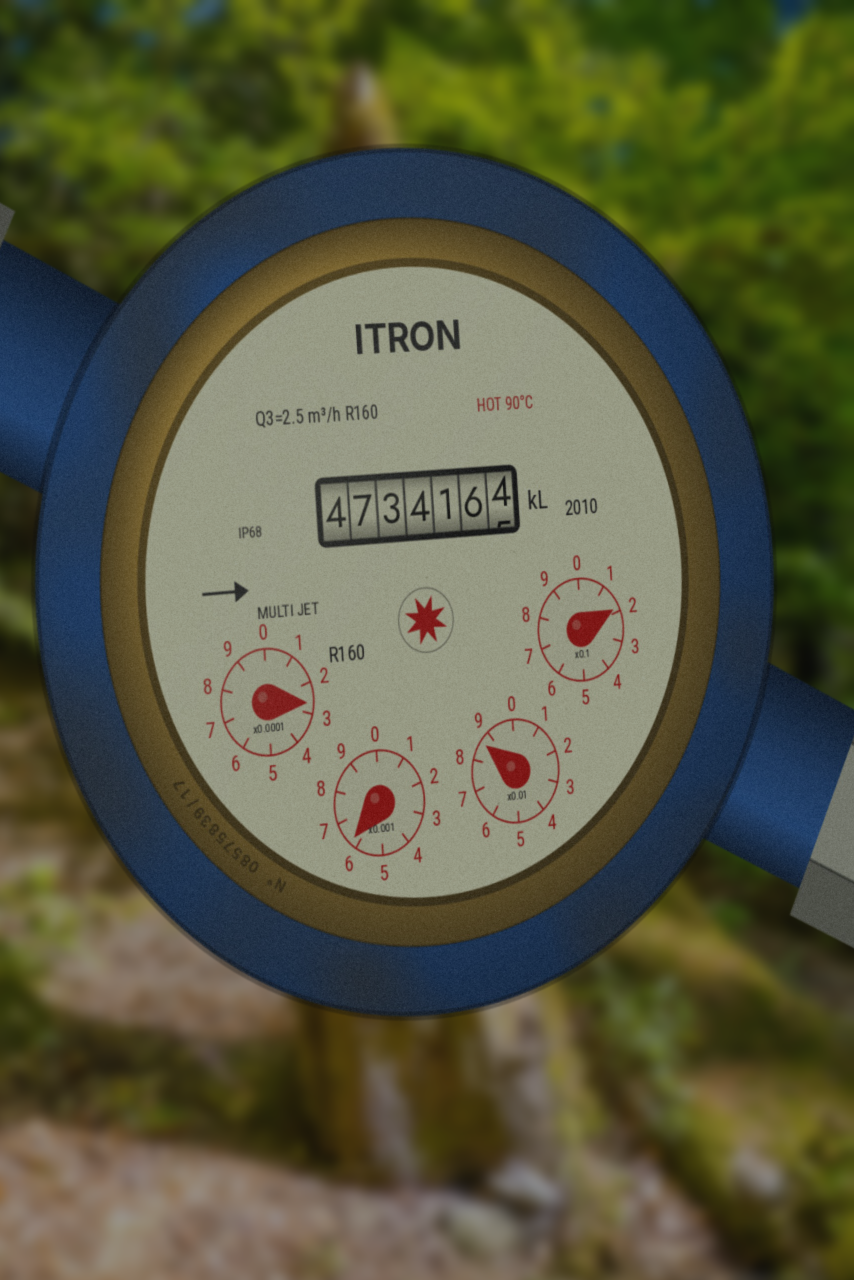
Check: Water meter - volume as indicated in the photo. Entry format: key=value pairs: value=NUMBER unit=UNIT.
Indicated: value=4734164.1862 unit=kL
